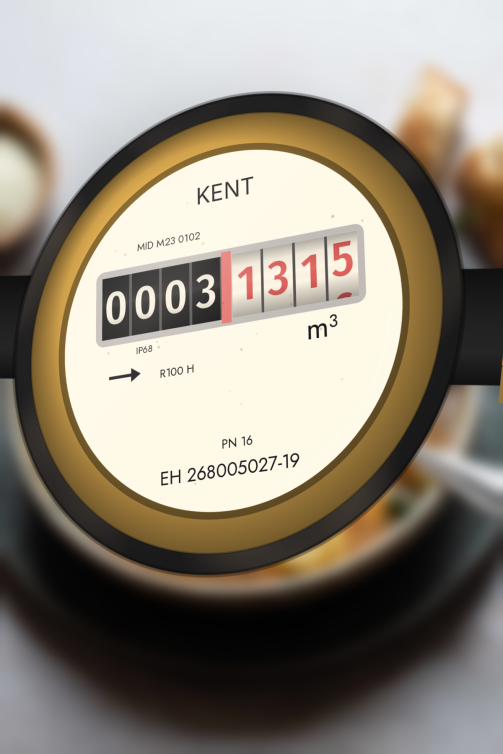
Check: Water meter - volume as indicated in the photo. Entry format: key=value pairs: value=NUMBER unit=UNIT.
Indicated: value=3.1315 unit=m³
